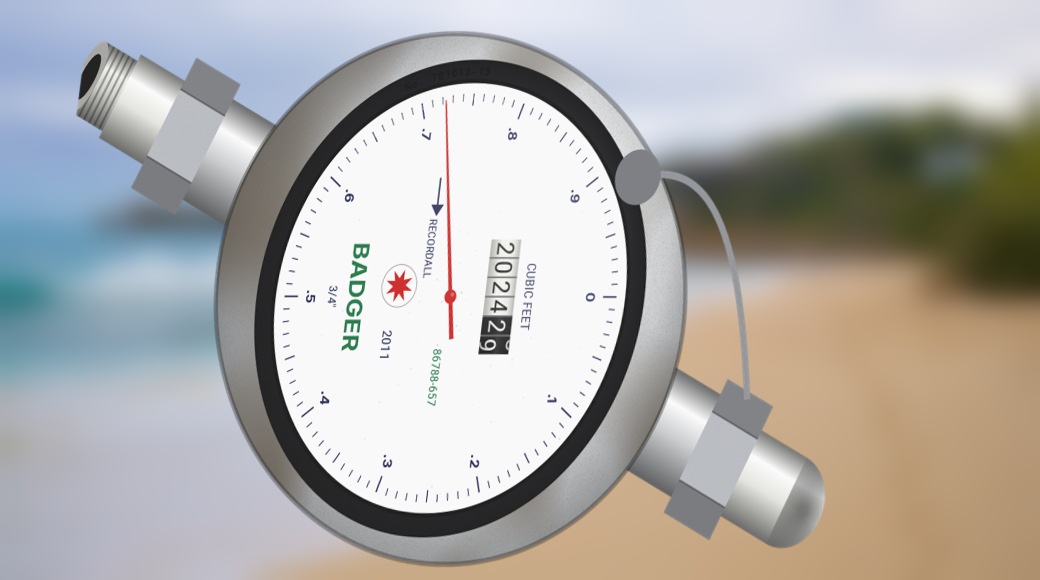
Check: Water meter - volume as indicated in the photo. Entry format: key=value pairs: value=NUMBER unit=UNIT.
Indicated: value=202428.72 unit=ft³
